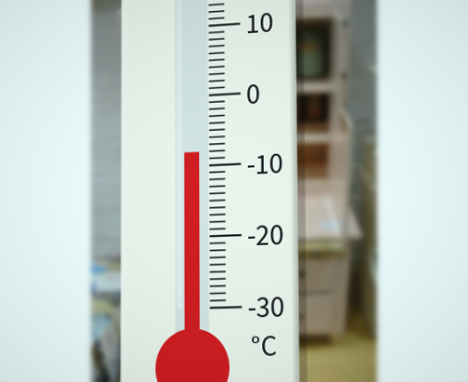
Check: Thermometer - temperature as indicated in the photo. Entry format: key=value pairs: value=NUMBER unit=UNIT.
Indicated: value=-8 unit=°C
